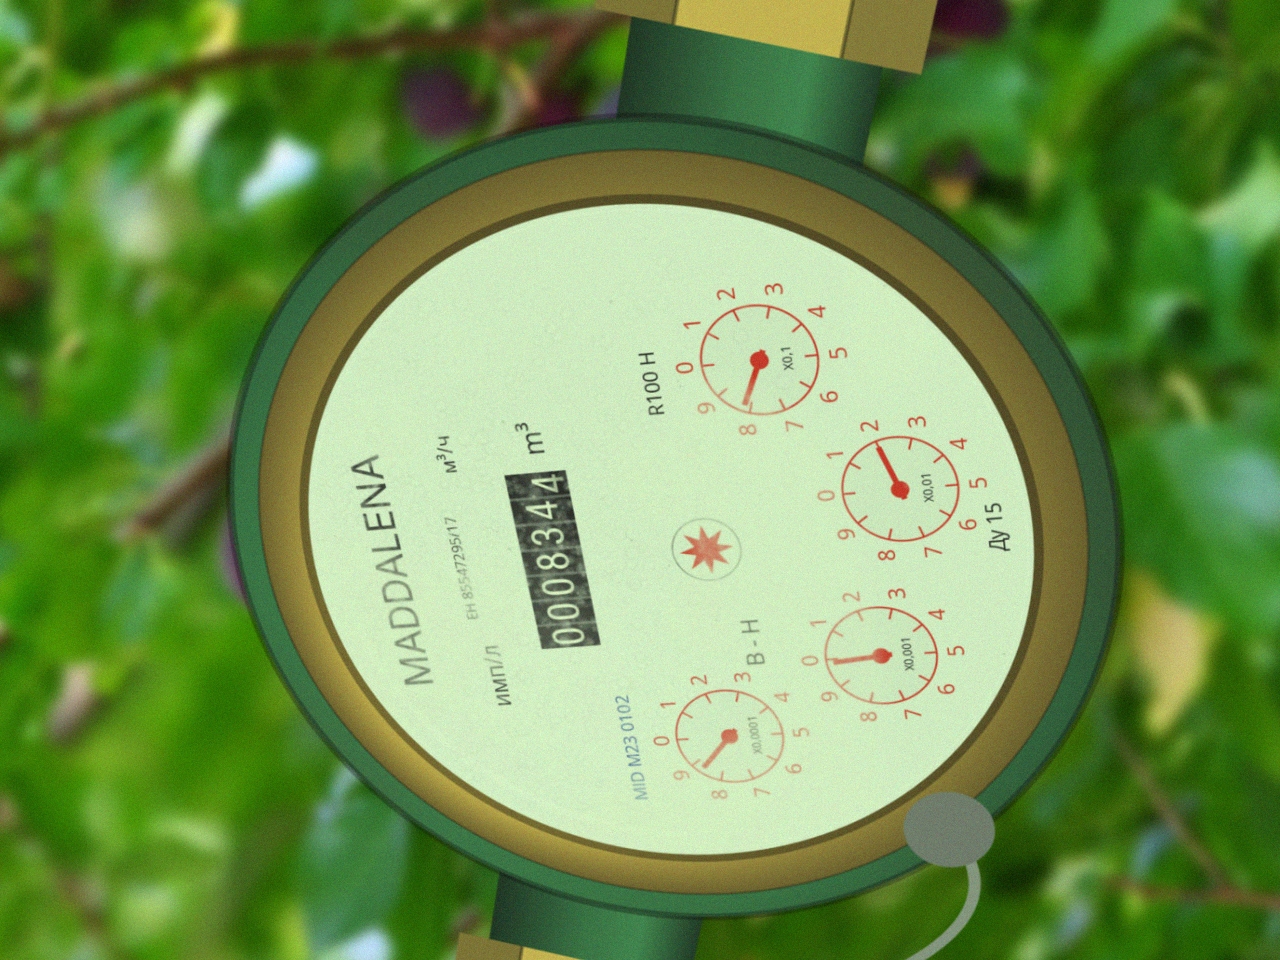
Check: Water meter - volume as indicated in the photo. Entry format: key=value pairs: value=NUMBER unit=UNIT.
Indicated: value=8343.8198 unit=m³
